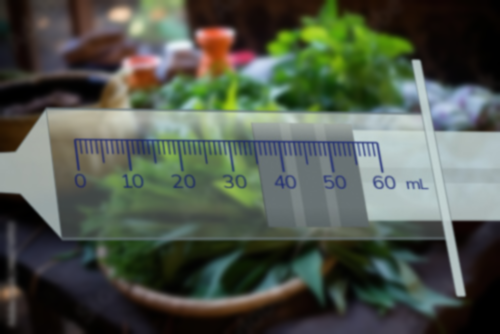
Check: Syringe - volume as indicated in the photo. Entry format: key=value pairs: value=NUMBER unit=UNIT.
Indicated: value=35 unit=mL
